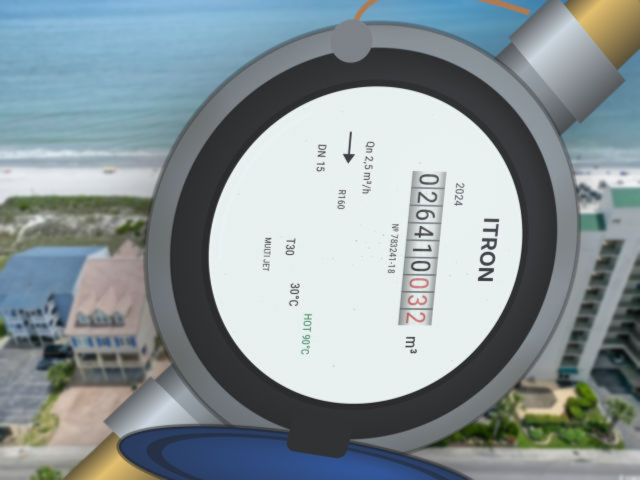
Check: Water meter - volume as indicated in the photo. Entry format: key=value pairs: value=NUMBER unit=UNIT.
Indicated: value=26410.032 unit=m³
